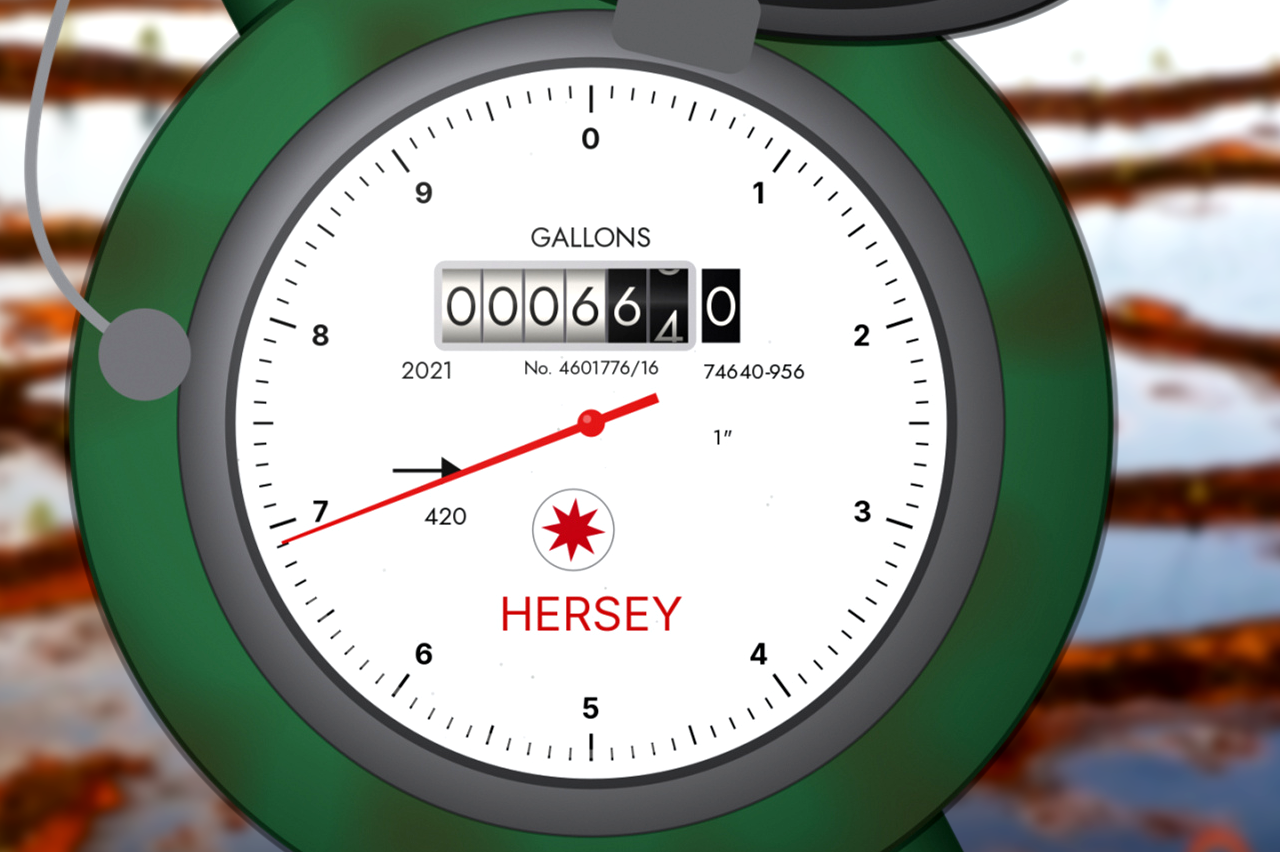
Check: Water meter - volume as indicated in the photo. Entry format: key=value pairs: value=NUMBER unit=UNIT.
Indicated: value=6636.9 unit=gal
